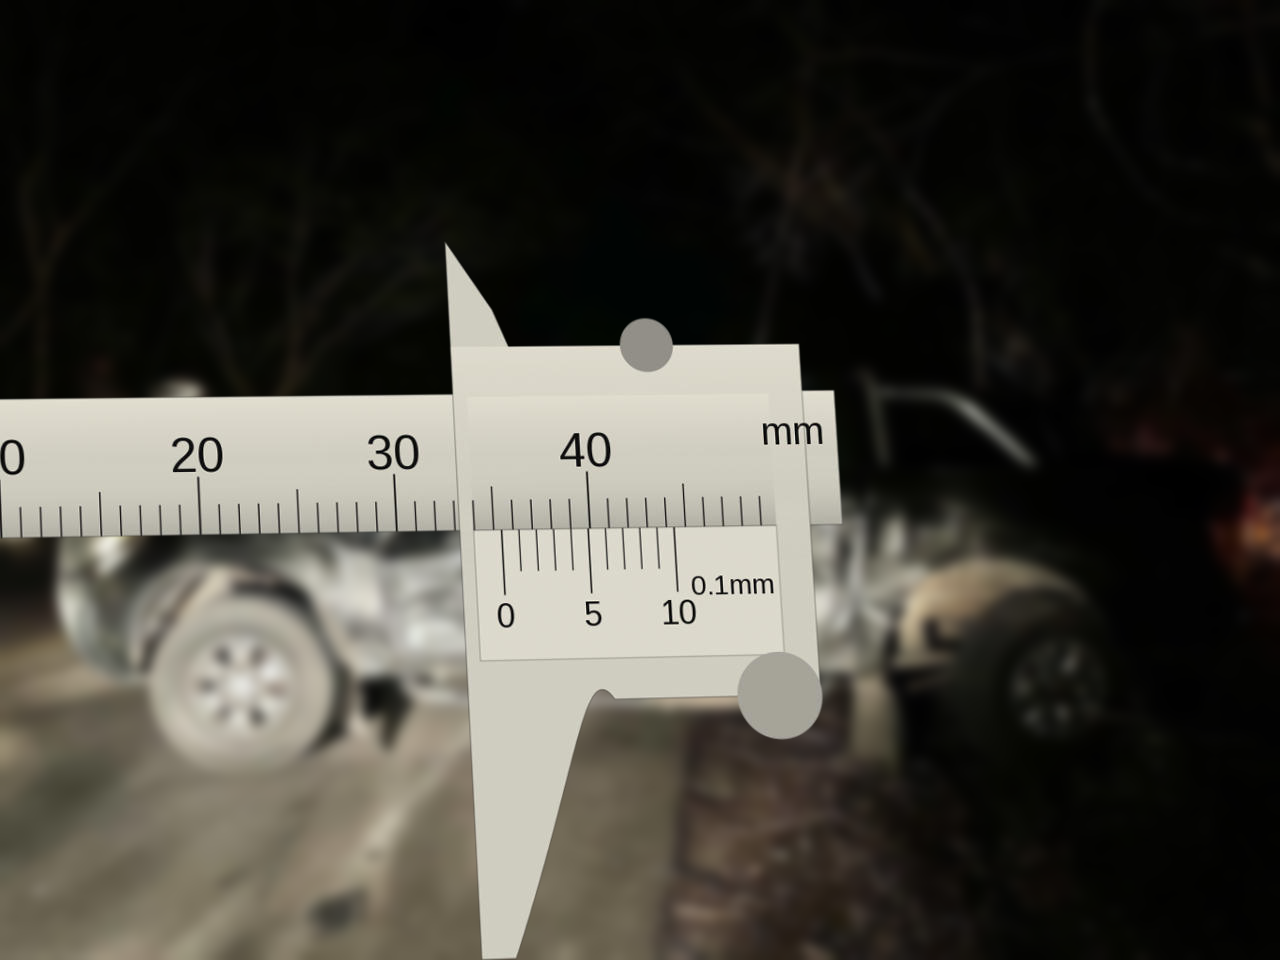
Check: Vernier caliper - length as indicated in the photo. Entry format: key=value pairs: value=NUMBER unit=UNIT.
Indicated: value=35.4 unit=mm
